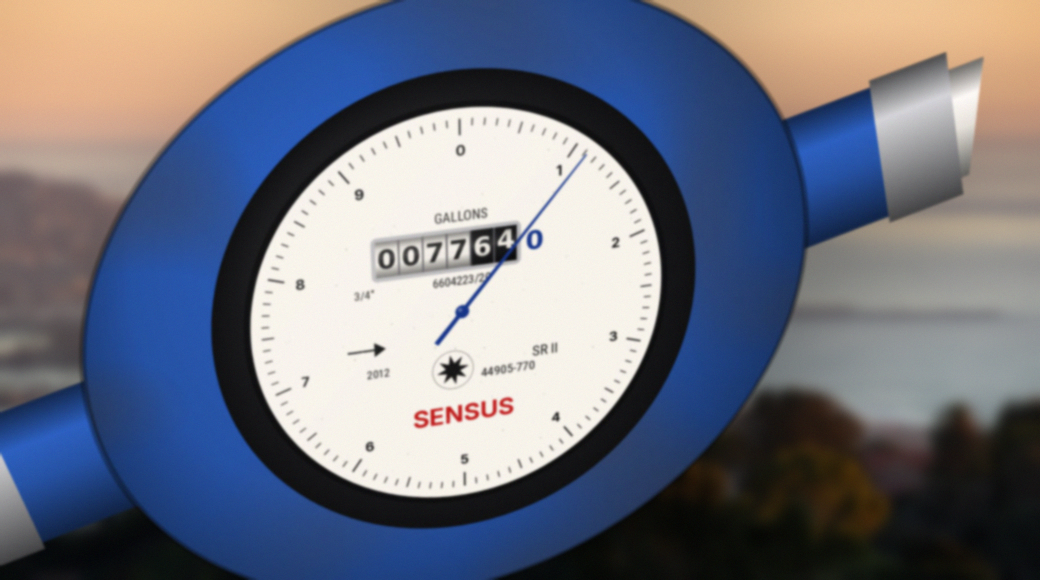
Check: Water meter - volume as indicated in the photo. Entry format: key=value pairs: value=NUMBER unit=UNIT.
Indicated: value=77641.1 unit=gal
